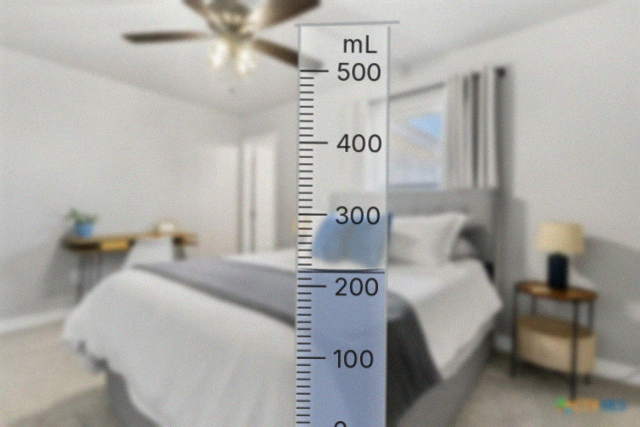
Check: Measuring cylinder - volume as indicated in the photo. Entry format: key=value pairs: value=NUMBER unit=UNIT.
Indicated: value=220 unit=mL
